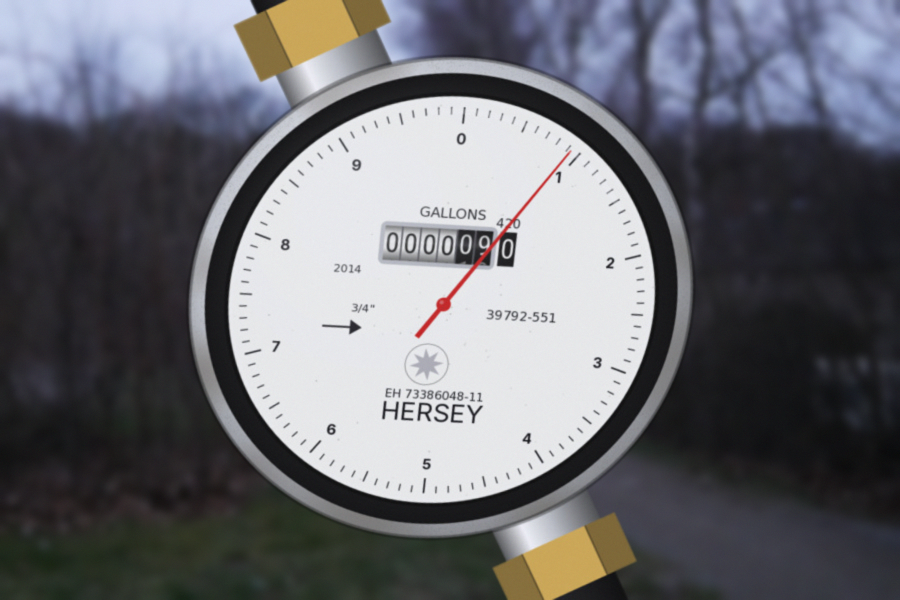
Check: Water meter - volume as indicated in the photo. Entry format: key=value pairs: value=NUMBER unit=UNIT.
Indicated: value=90.9 unit=gal
